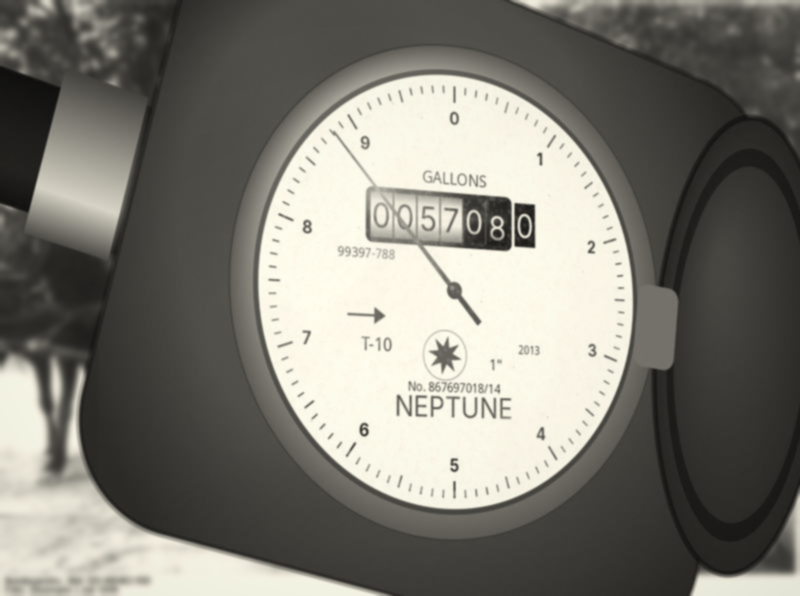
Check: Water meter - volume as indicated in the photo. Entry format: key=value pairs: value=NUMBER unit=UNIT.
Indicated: value=57078.8 unit=gal
